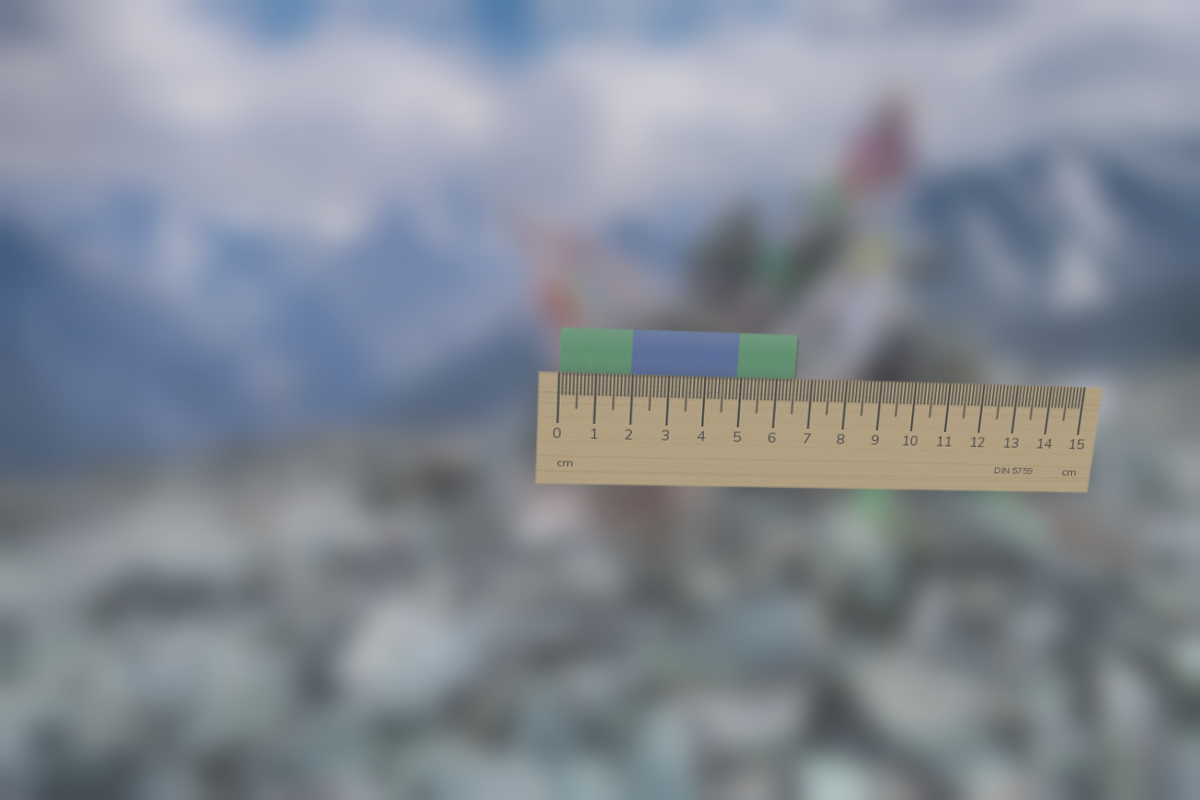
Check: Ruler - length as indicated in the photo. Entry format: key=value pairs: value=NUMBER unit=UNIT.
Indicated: value=6.5 unit=cm
